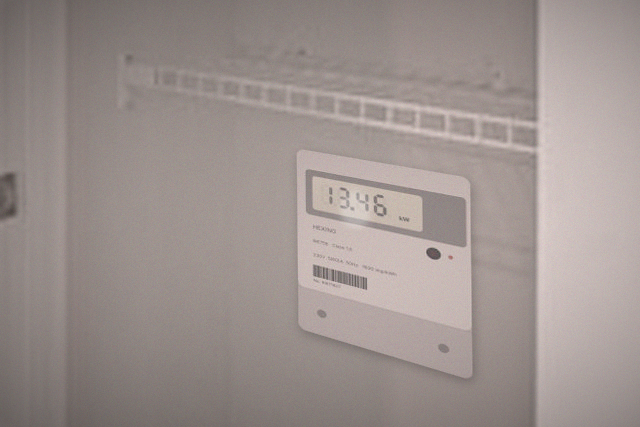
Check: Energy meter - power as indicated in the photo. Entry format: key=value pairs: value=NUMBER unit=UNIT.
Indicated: value=13.46 unit=kW
